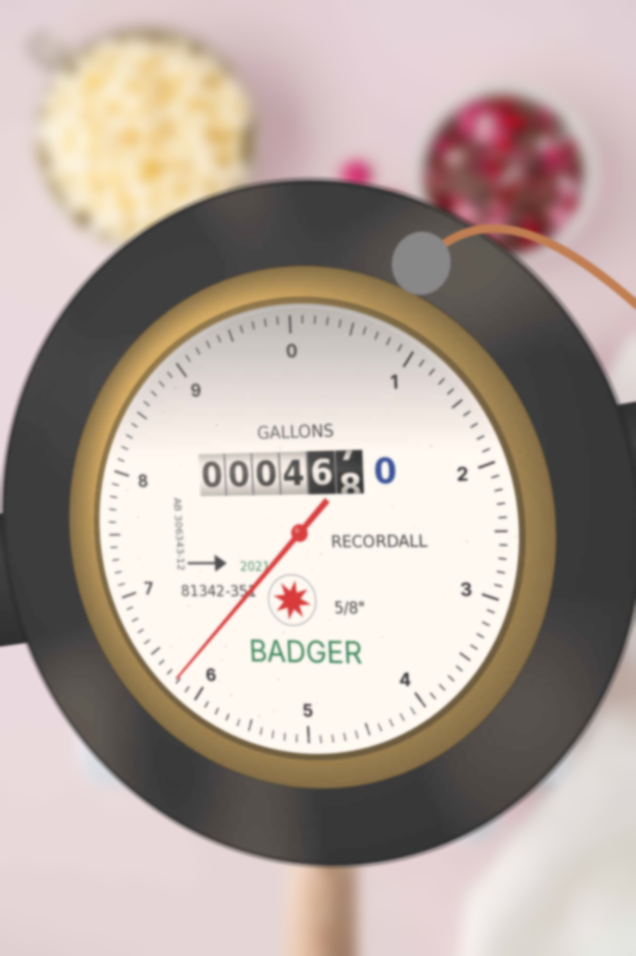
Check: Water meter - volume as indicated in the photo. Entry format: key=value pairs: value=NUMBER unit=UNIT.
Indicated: value=4676.2 unit=gal
